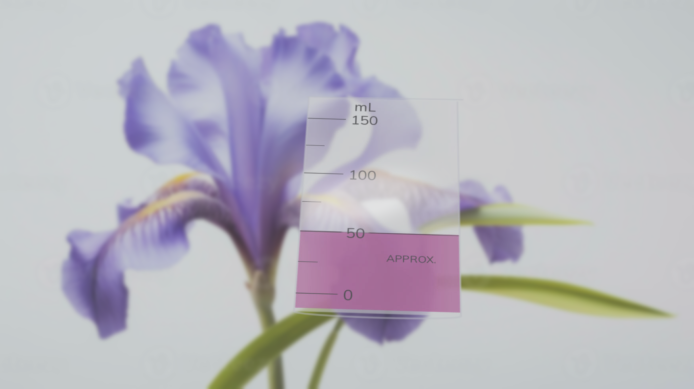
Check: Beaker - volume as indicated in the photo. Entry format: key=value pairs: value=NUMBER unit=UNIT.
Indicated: value=50 unit=mL
